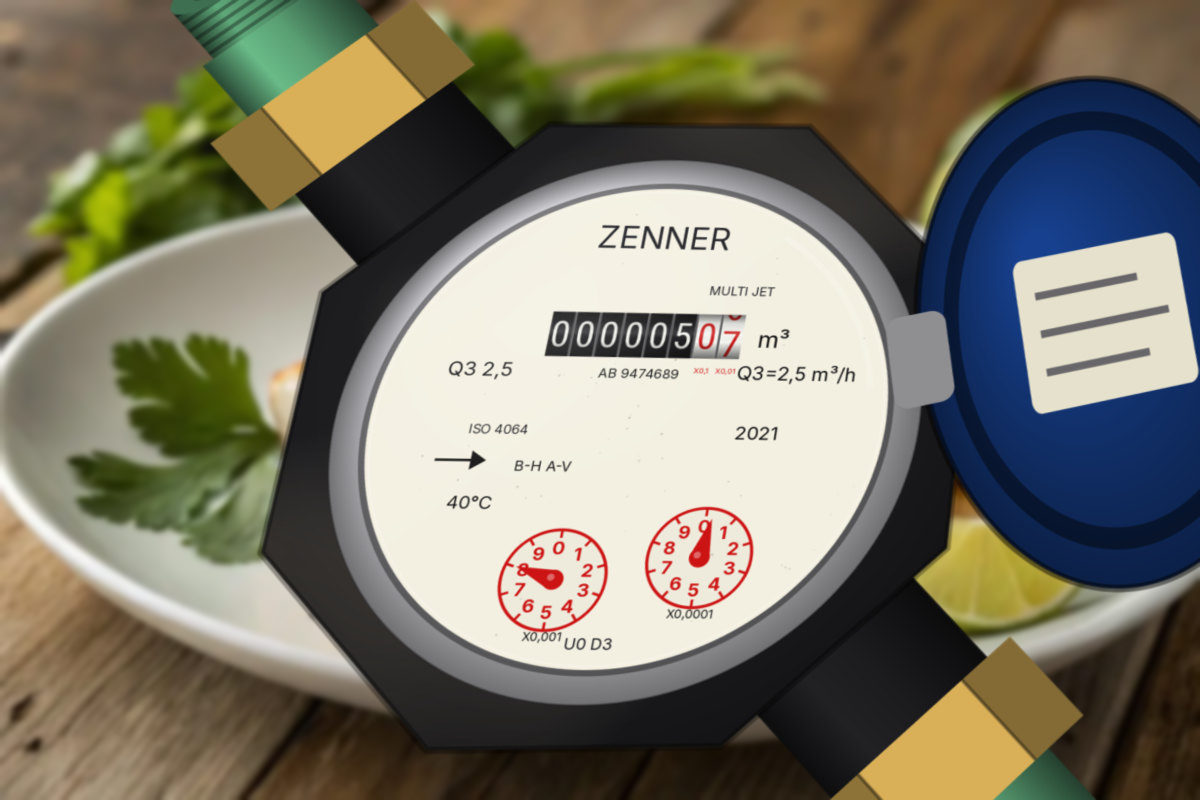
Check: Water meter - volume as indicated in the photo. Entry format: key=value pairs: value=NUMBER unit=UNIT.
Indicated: value=5.0680 unit=m³
